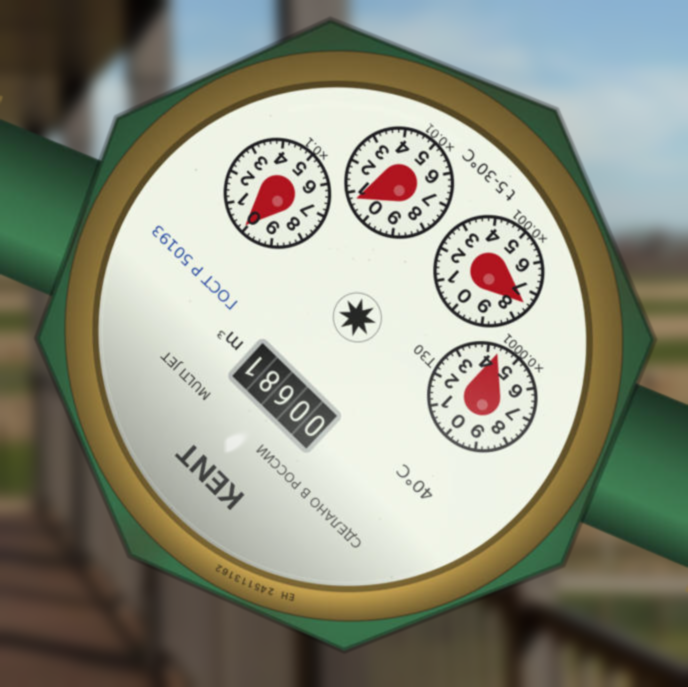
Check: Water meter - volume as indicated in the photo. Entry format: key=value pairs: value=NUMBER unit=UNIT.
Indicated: value=681.0074 unit=m³
